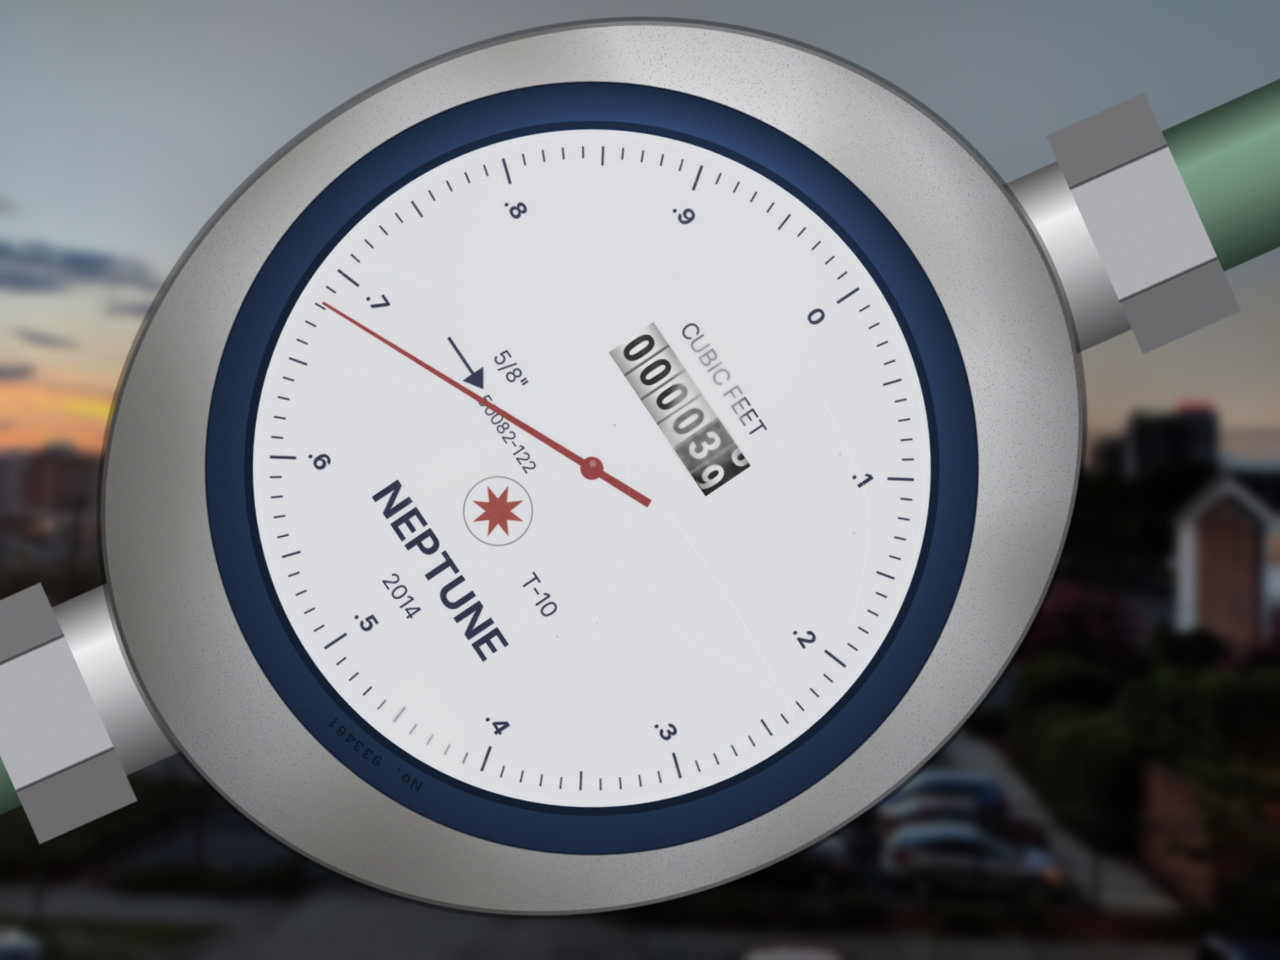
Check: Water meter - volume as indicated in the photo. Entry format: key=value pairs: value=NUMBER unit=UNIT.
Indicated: value=38.68 unit=ft³
